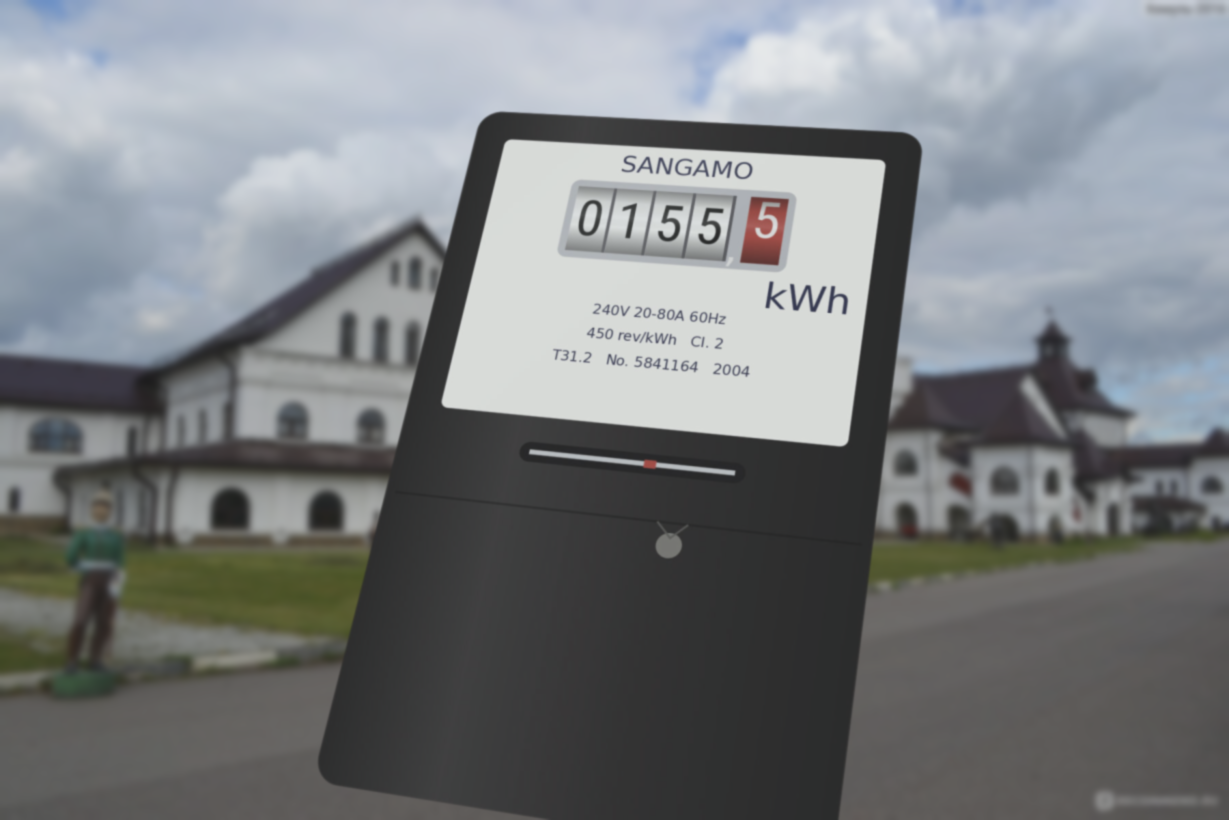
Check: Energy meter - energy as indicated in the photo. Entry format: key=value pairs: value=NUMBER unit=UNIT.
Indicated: value=155.5 unit=kWh
